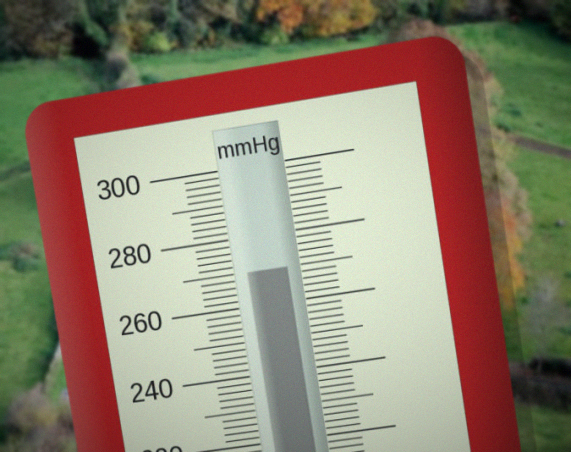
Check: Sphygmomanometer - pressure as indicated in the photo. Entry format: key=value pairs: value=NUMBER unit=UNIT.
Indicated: value=270 unit=mmHg
